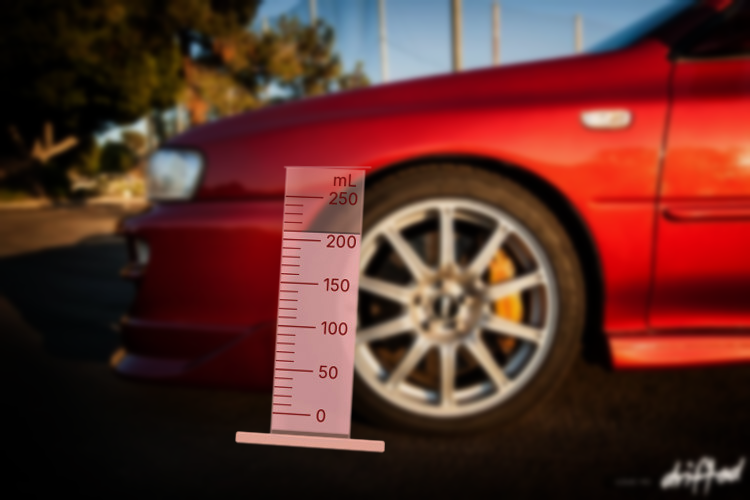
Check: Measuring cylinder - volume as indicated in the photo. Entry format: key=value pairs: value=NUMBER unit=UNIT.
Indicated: value=210 unit=mL
